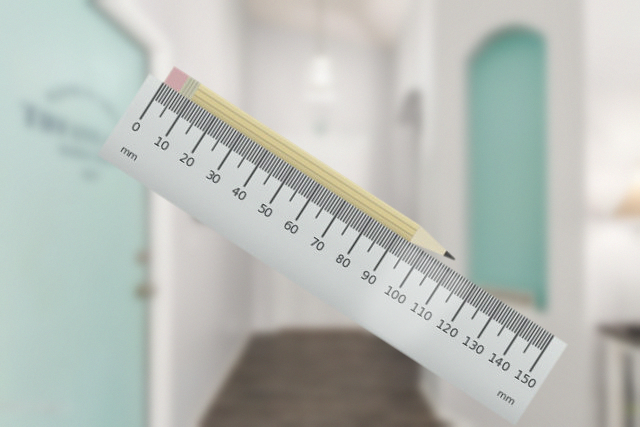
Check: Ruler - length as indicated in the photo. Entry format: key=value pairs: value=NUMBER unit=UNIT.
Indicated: value=110 unit=mm
